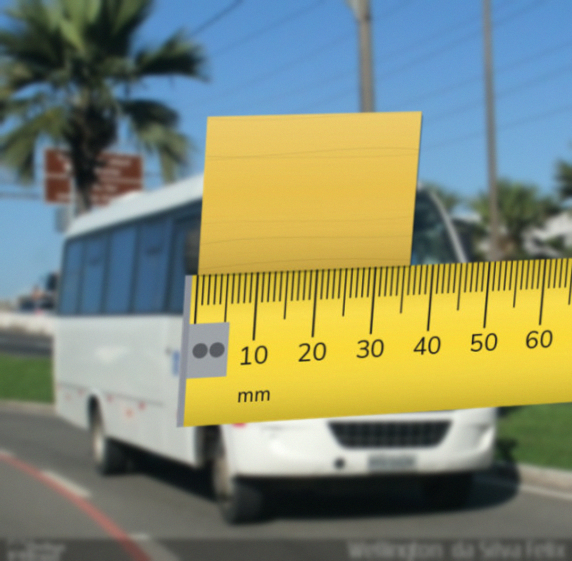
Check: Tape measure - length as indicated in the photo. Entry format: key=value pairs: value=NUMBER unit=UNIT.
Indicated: value=36 unit=mm
